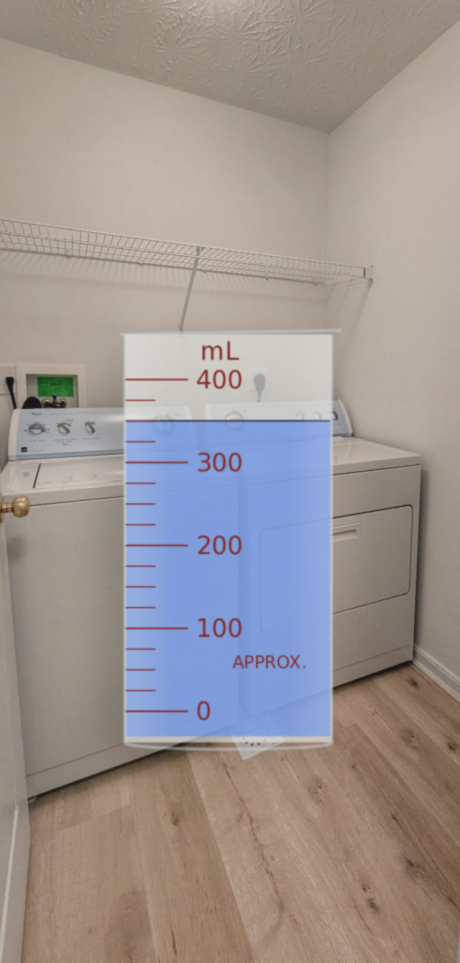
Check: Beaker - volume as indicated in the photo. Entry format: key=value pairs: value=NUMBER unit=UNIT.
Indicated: value=350 unit=mL
